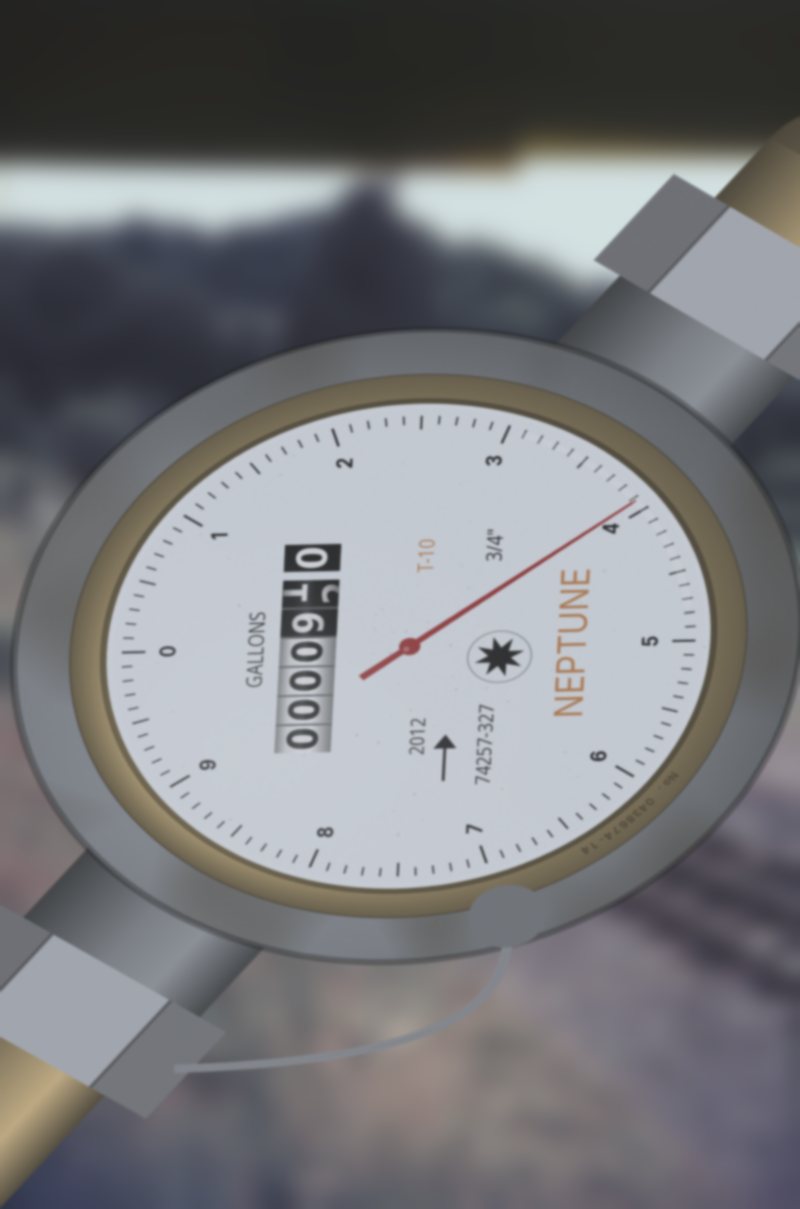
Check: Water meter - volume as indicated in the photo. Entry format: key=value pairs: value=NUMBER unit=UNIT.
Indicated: value=913.9 unit=gal
